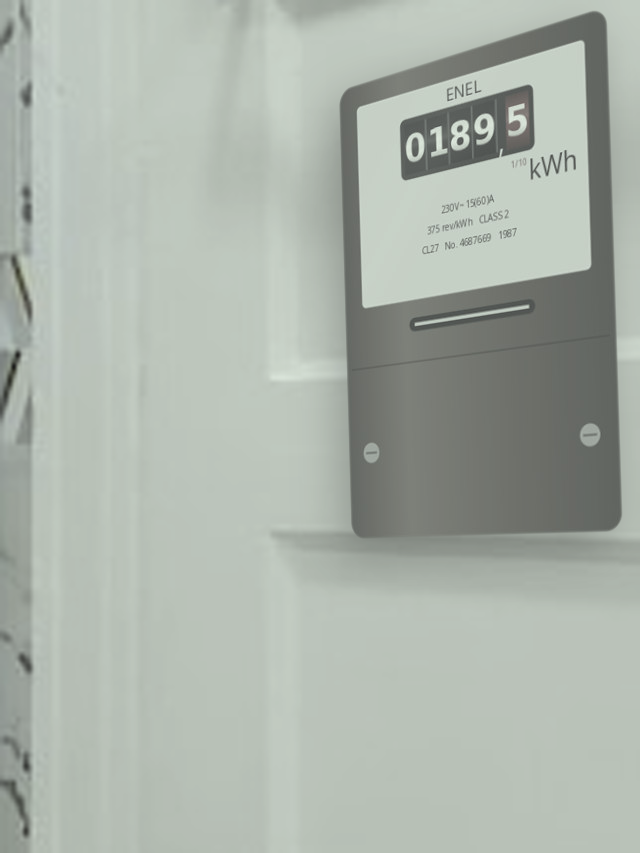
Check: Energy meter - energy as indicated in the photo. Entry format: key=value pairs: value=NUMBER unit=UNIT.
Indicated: value=189.5 unit=kWh
